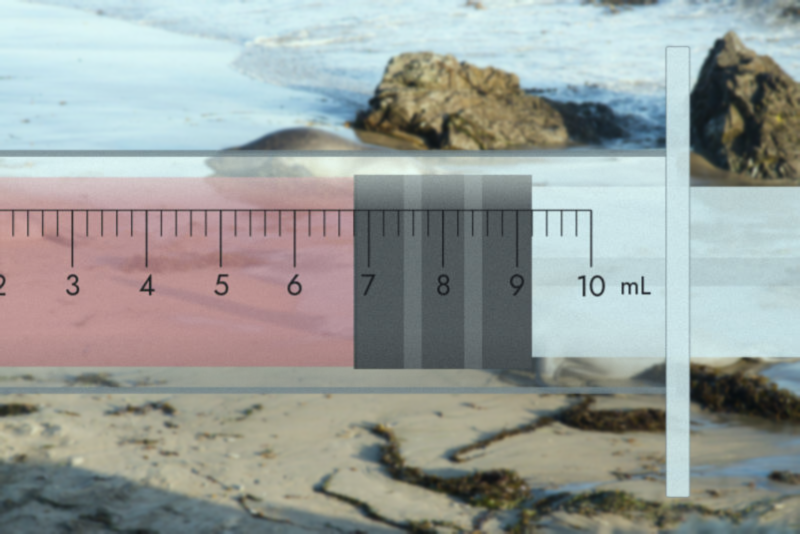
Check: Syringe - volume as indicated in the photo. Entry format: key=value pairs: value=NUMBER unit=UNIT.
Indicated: value=6.8 unit=mL
